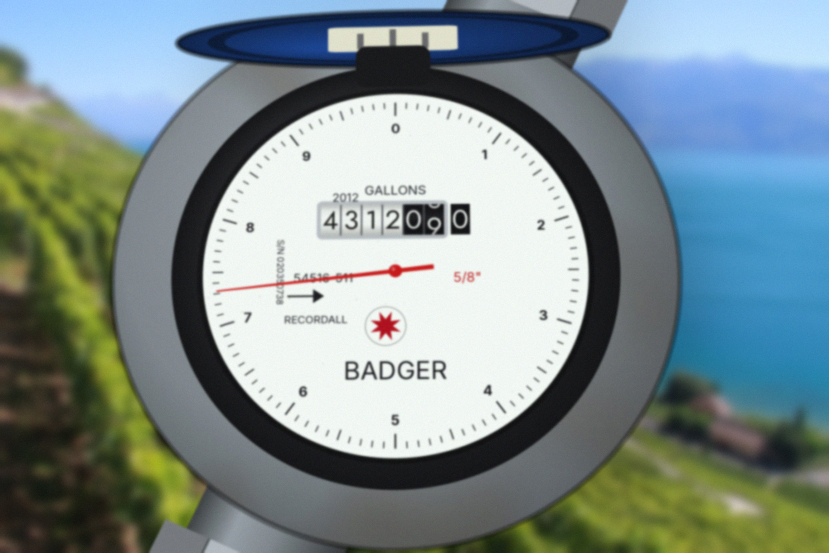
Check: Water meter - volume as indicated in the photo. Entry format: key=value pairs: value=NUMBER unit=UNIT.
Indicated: value=4312087.3 unit=gal
